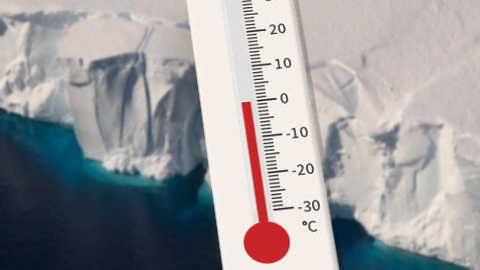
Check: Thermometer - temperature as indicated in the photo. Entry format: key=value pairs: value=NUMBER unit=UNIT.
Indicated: value=0 unit=°C
